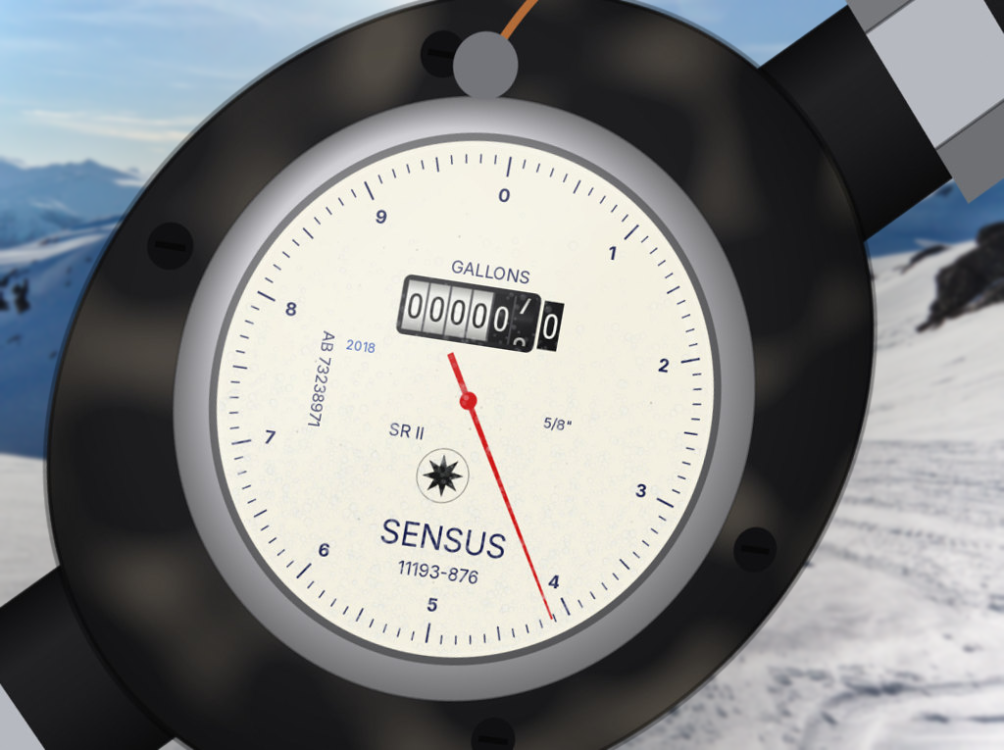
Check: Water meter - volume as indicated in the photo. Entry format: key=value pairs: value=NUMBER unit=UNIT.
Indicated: value=74.1 unit=gal
